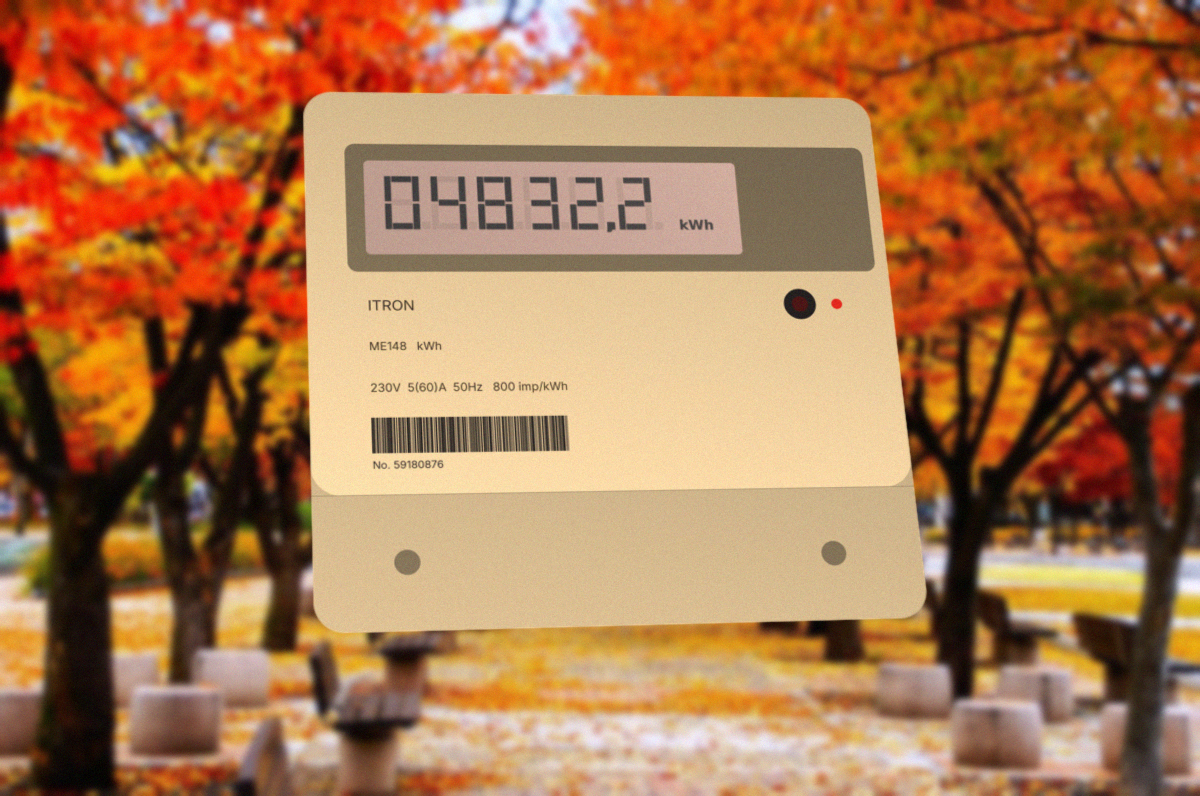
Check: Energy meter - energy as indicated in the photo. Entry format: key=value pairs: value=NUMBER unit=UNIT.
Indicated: value=4832.2 unit=kWh
